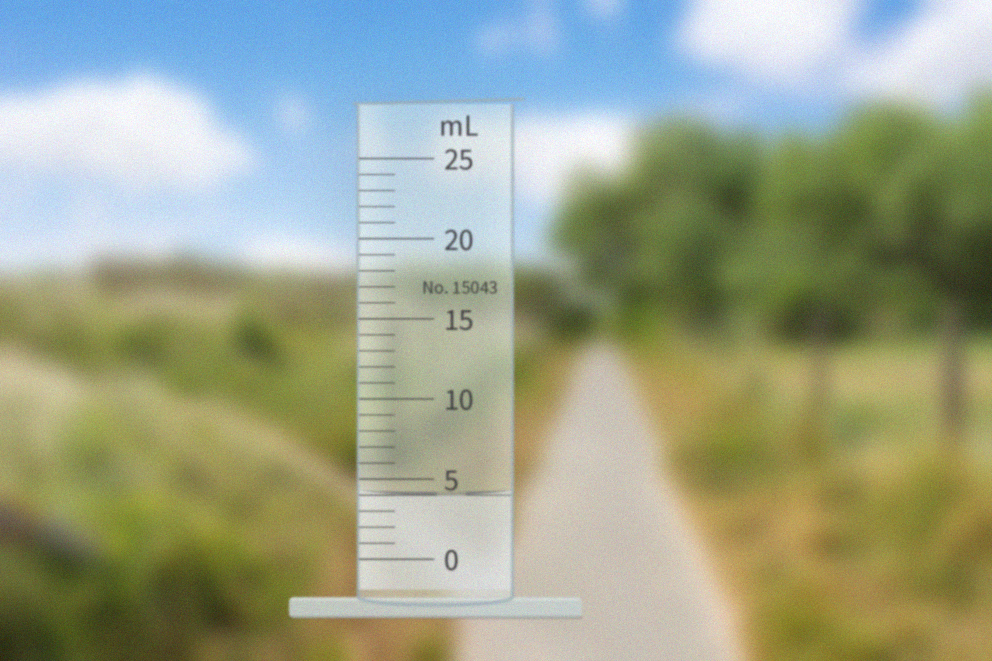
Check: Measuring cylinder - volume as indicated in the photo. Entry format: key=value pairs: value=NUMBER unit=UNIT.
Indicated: value=4 unit=mL
